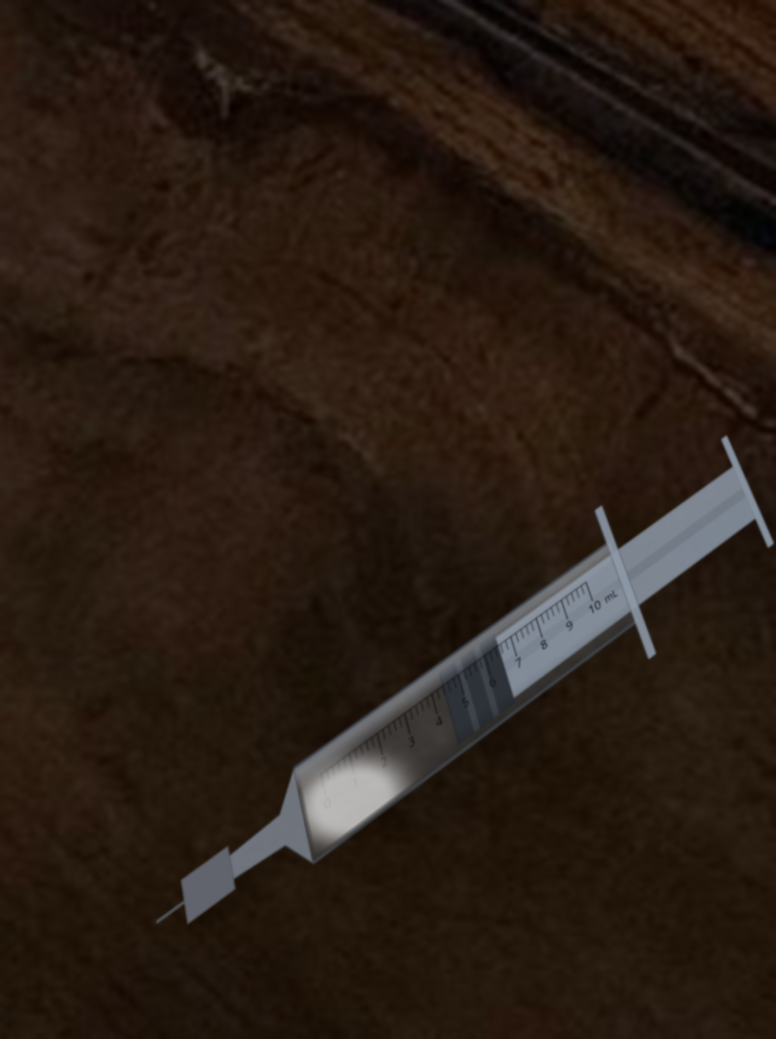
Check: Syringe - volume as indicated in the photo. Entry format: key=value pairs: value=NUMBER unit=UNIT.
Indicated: value=4.4 unit=mL
